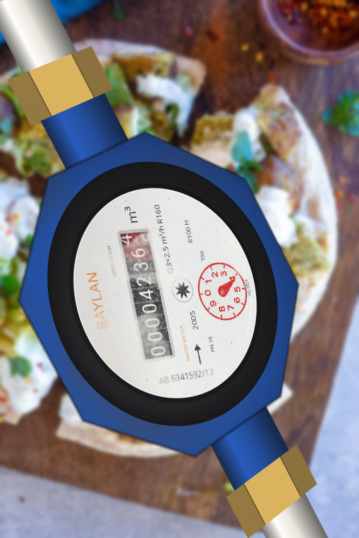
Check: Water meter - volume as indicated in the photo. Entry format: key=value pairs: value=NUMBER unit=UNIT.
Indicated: value=423.644 unit=m³
